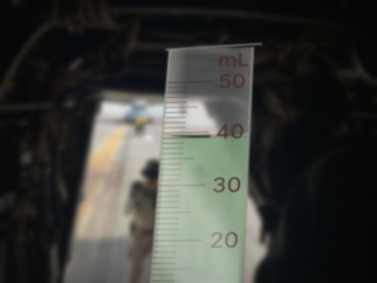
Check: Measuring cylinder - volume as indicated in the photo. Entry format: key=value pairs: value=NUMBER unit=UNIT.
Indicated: value=39 unit=mL
